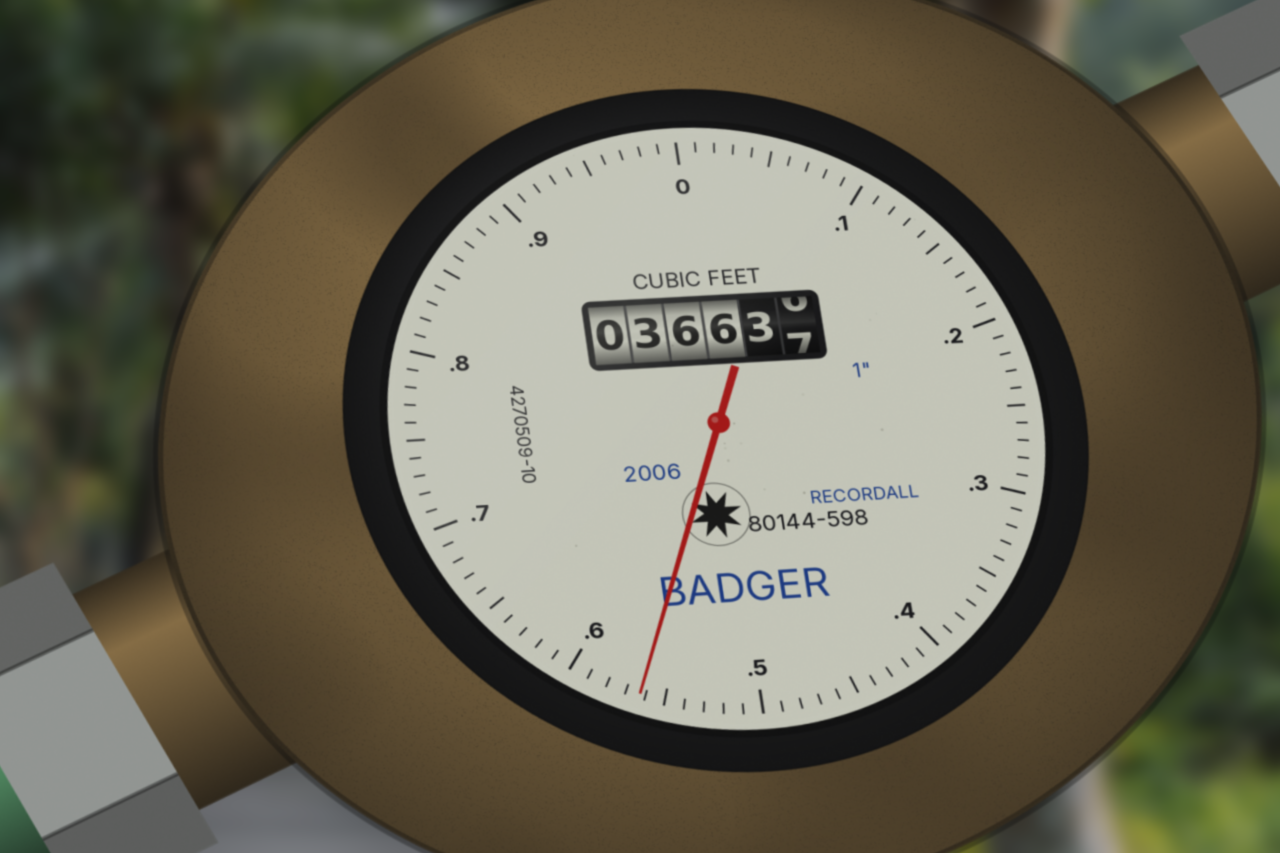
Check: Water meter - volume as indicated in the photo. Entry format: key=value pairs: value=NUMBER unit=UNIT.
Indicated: value=36636.56 unit=ft³
